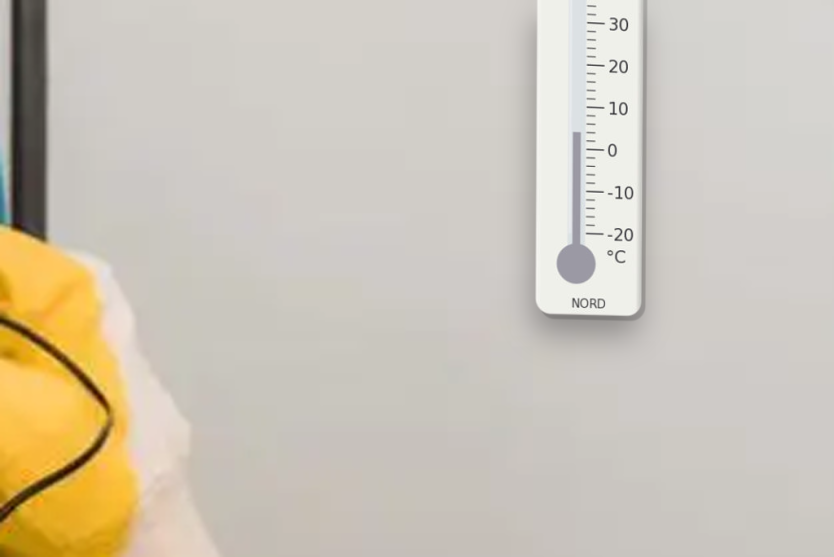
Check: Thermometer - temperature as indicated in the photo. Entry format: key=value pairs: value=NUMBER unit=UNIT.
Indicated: value=4 unit=°C
